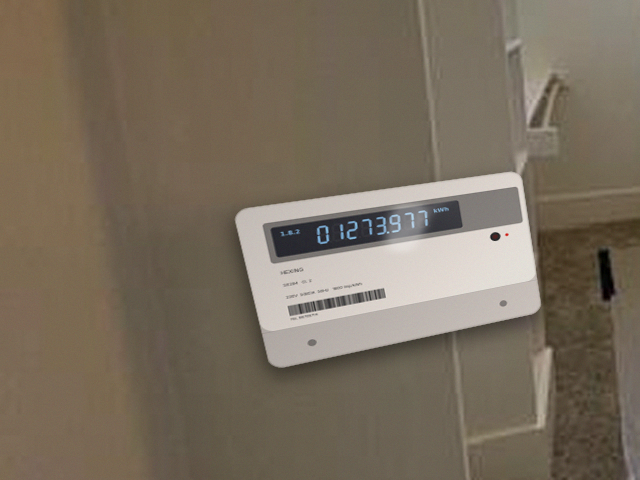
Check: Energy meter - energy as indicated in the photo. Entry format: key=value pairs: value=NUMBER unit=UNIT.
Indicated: value=1273.977 unit=kWh
